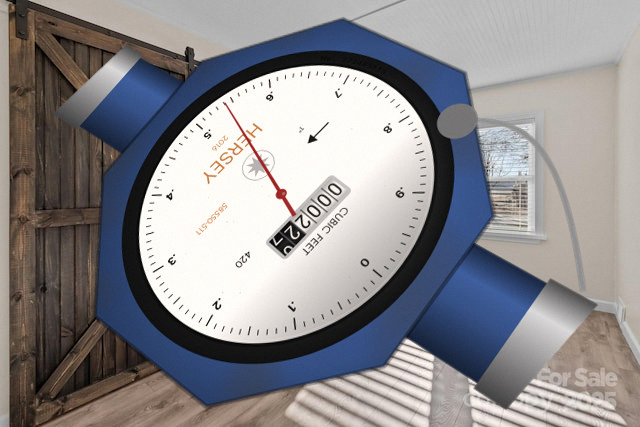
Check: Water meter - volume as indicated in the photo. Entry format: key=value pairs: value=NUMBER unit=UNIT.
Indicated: value=226.54 unit=ft³
